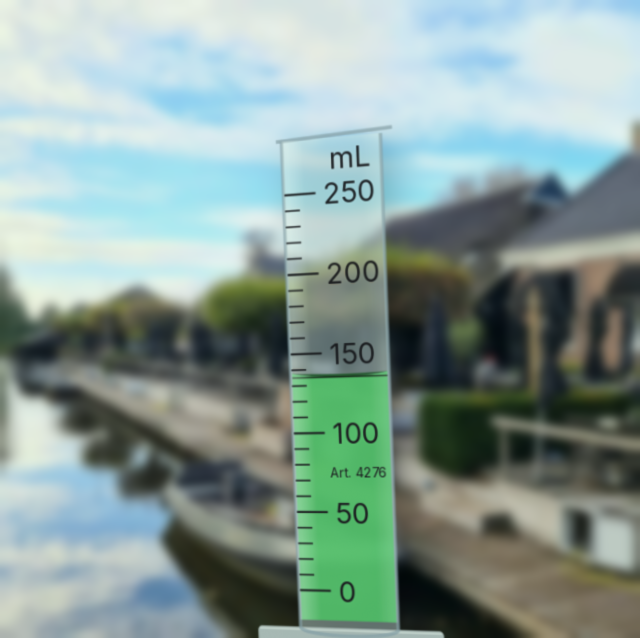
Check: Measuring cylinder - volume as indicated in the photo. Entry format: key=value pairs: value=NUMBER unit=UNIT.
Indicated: value=135 unit=mL
